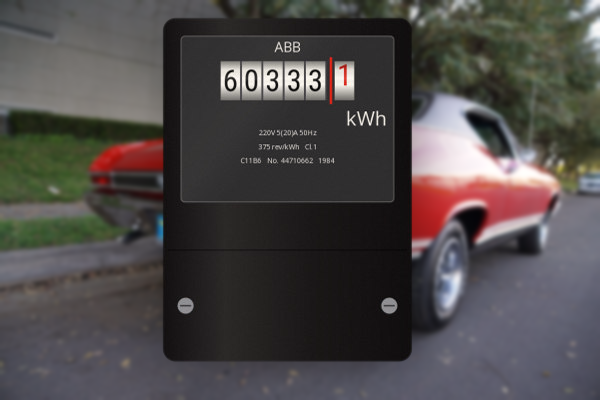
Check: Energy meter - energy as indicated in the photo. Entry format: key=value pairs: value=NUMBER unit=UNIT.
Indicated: value=60333.1 unit=kWh
